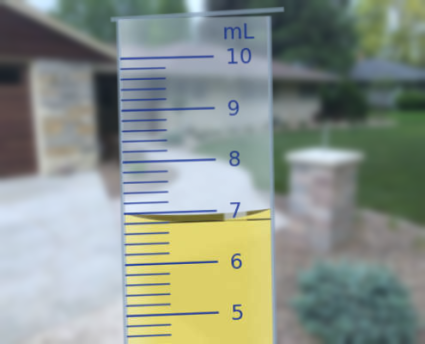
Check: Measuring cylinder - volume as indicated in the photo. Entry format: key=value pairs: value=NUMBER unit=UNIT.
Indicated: value=6.8 unit=mL
